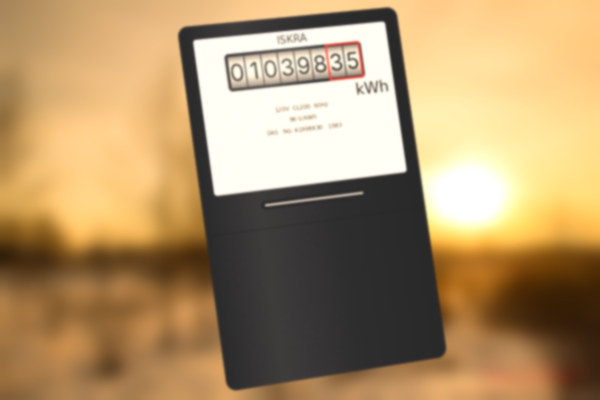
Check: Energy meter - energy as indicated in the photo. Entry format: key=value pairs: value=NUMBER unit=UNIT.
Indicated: value=10398.35 unit=kWh
